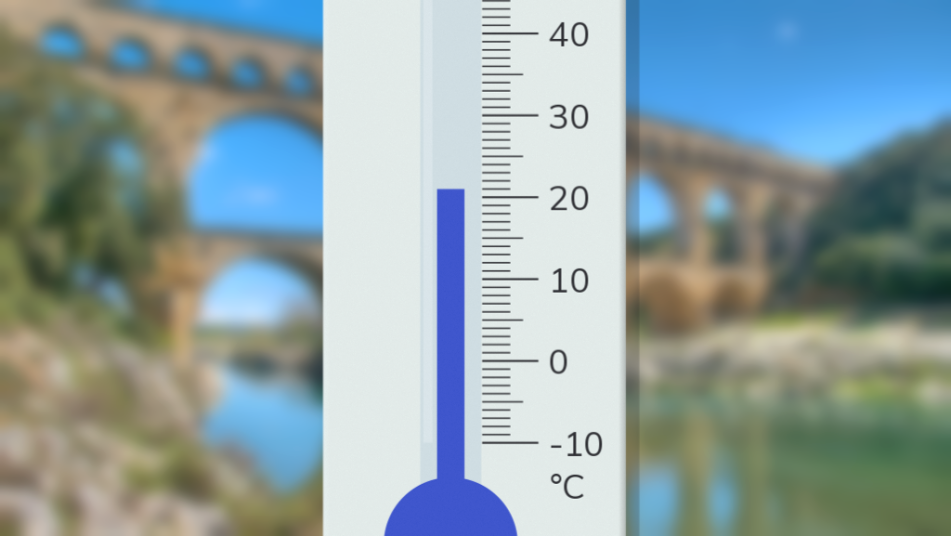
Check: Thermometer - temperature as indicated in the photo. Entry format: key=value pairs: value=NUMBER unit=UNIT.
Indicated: value=21 unit=°C
